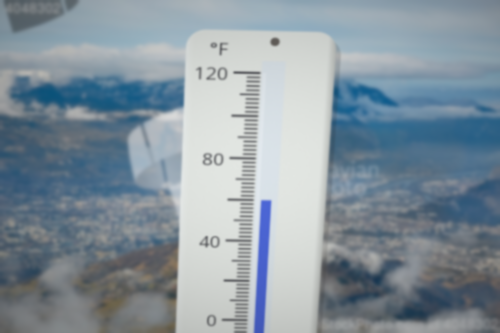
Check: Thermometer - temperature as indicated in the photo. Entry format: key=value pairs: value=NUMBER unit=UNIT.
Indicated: value=60 unit=°F
